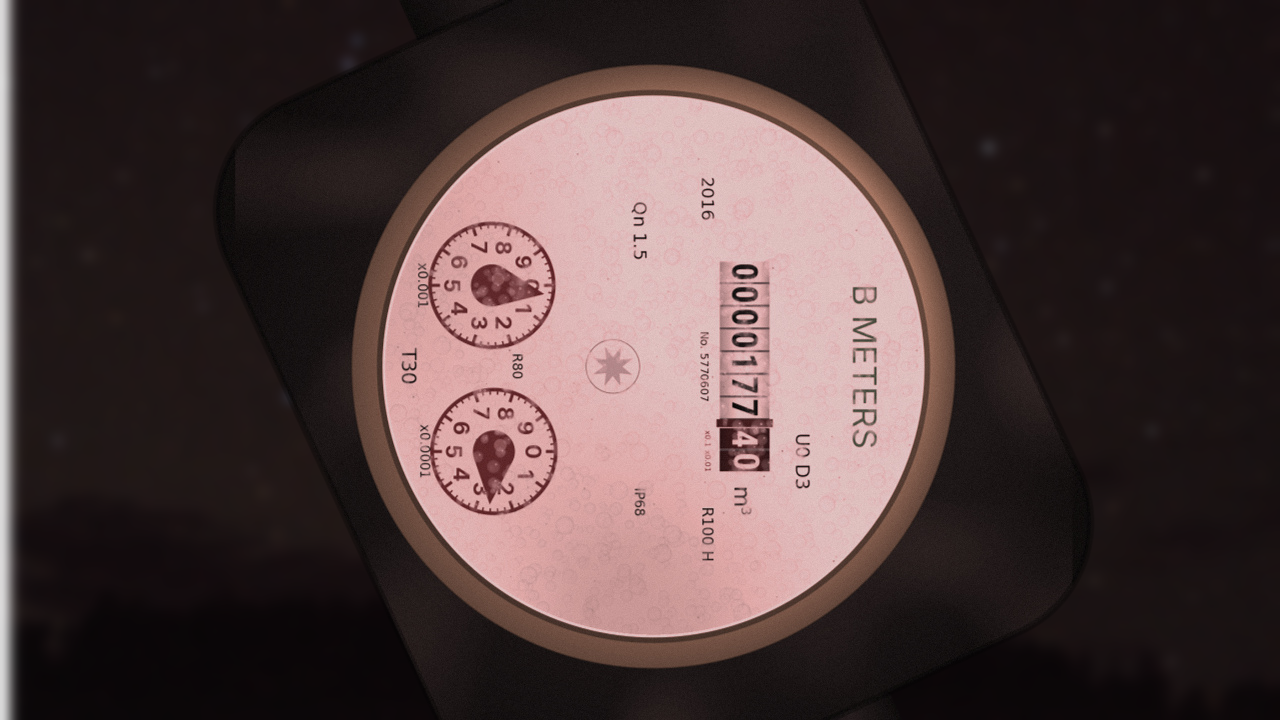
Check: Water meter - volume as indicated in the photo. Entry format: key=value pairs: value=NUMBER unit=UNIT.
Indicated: value=177.4002 unit=m³
